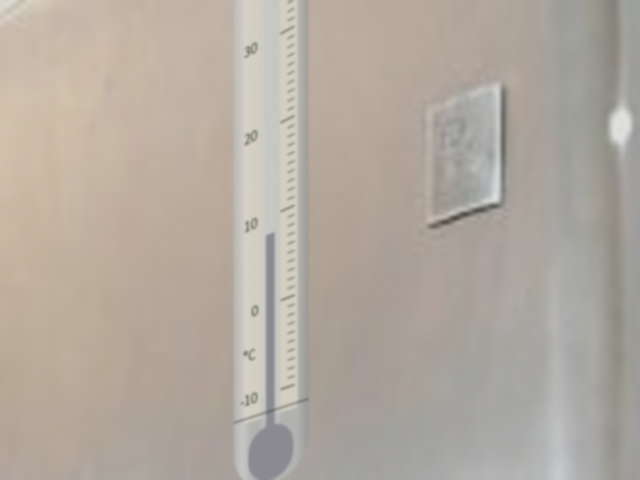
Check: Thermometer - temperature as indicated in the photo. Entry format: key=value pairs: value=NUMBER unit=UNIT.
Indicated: value=8 unit=°C
